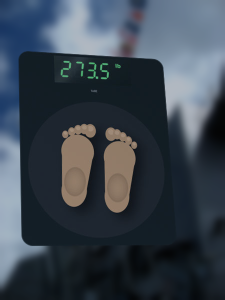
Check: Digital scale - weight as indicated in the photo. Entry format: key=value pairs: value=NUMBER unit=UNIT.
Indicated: value=273.5 unit=lb
